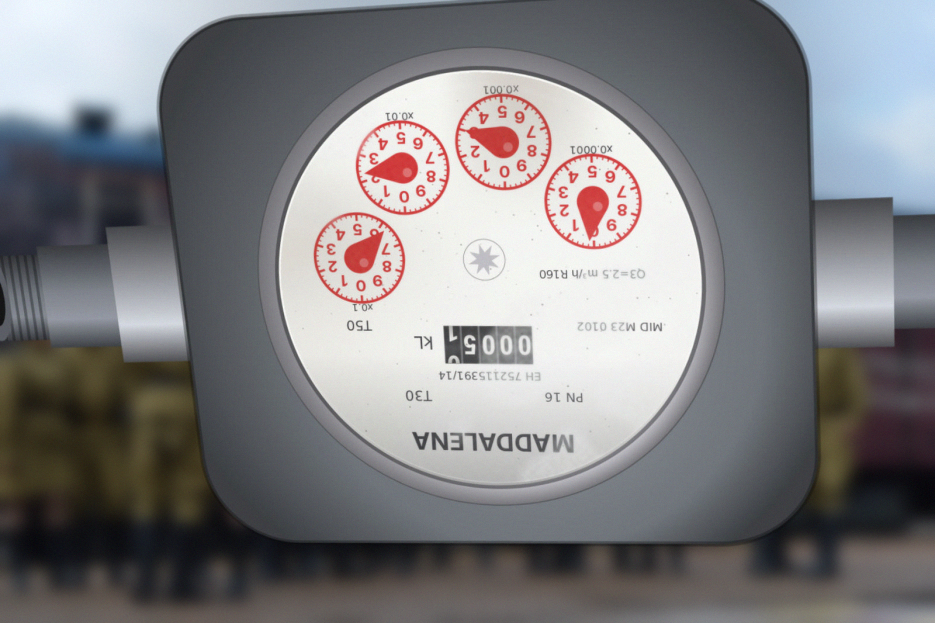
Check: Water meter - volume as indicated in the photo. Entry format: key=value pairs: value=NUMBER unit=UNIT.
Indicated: value=50.6230 unit=kL
